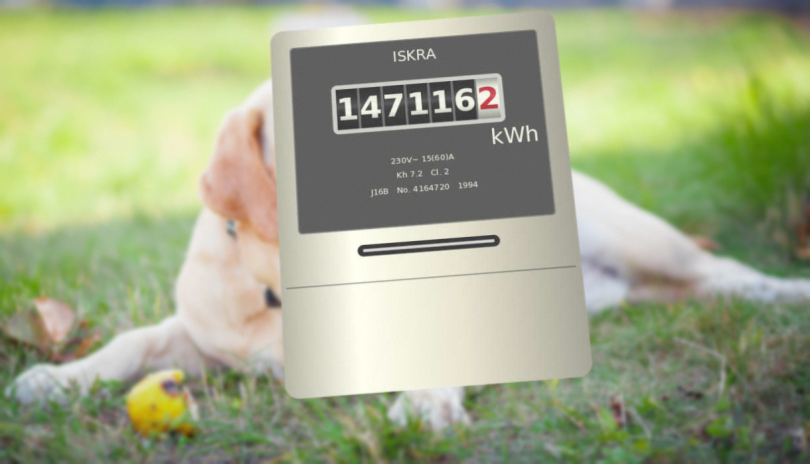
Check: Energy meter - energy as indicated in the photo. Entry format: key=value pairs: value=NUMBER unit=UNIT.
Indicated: value=147116.2 unit=kWh
